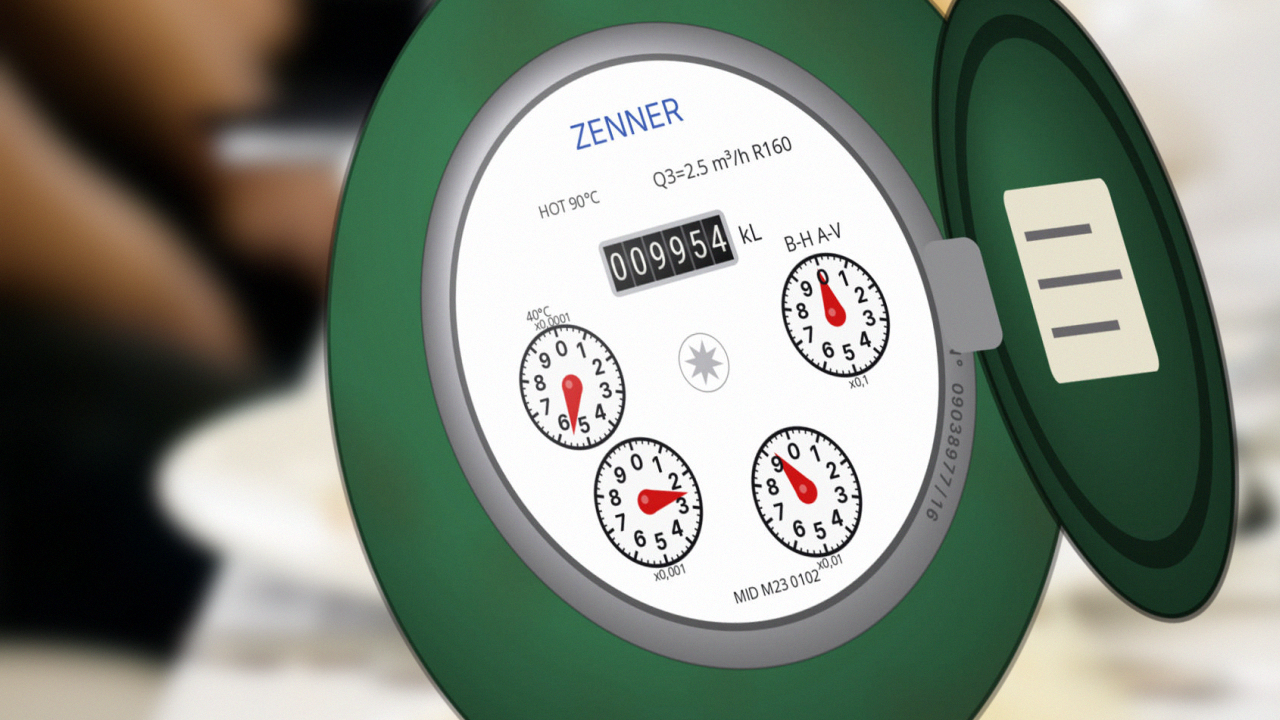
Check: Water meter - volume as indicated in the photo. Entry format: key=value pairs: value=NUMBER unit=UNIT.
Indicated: value=9953.9925 unit=kL
